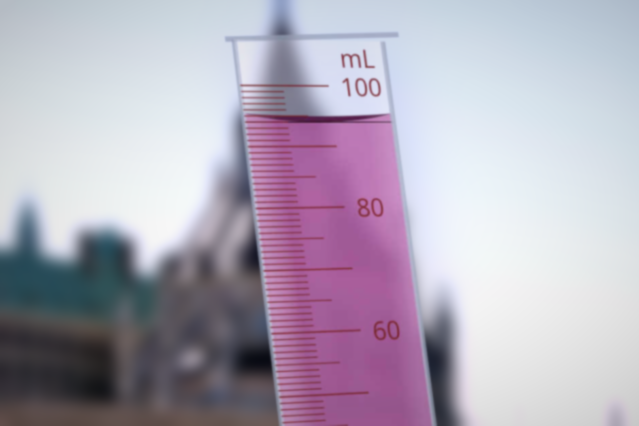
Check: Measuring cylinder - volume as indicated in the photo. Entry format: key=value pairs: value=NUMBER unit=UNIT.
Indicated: value=94 unit=mL
